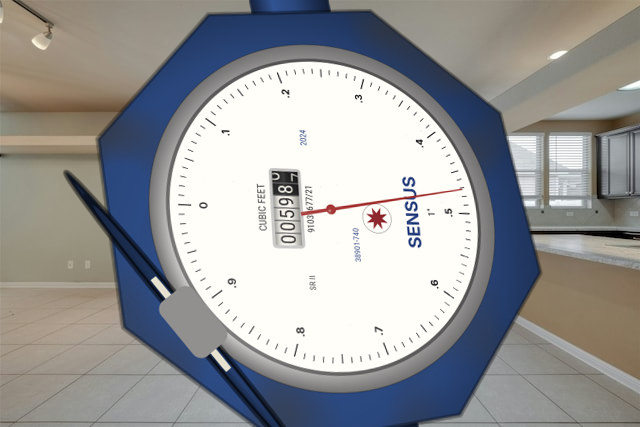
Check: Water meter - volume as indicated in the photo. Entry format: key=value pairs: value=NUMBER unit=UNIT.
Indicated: value=5986.47 unit=ft³
